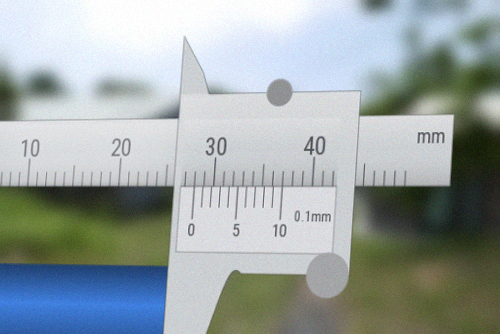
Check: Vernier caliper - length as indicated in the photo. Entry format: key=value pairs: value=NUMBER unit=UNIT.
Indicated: value=28.0 unit=mm
